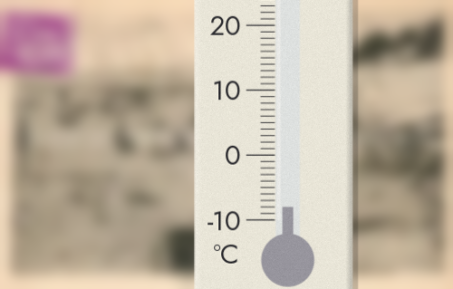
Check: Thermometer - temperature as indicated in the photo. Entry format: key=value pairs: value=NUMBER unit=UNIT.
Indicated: value=-8 unit=°C
